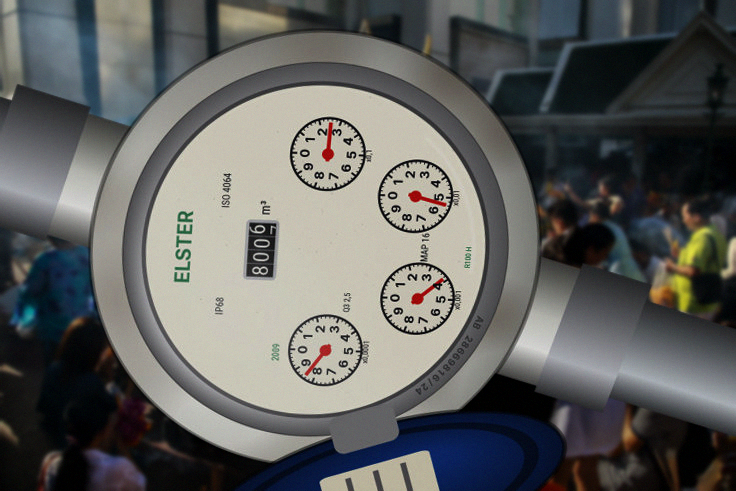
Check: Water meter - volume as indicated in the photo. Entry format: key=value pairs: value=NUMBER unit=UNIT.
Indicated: value=8006.2538 unit=m³
